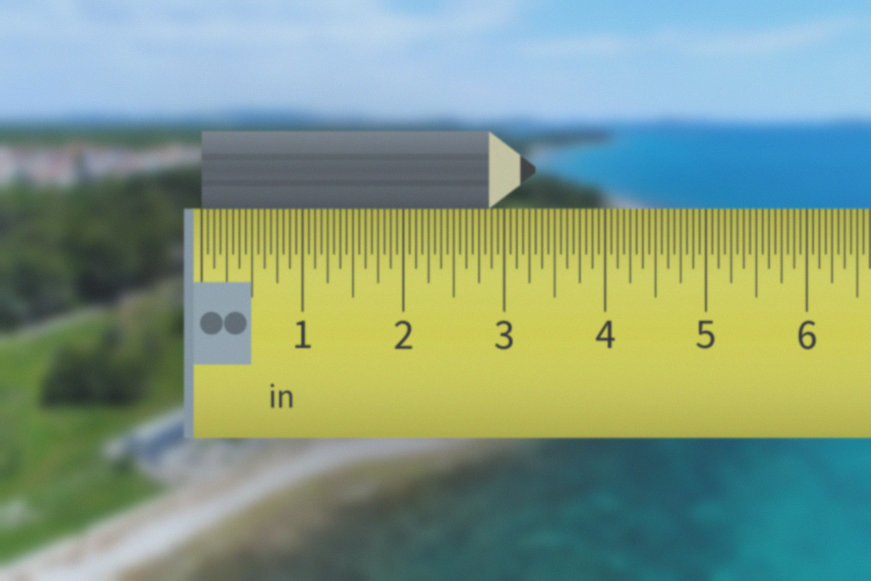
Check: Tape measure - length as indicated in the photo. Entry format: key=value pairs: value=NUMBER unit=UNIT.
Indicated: value=3.3125 unit=in
